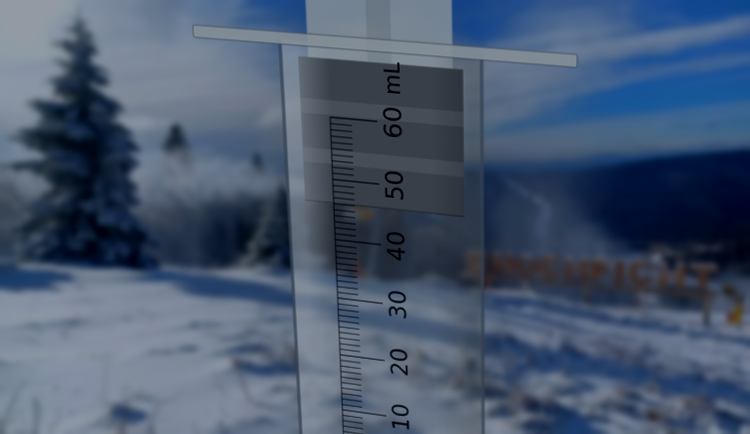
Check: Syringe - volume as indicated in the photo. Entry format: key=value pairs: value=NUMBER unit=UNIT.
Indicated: value=46 unit=mL
